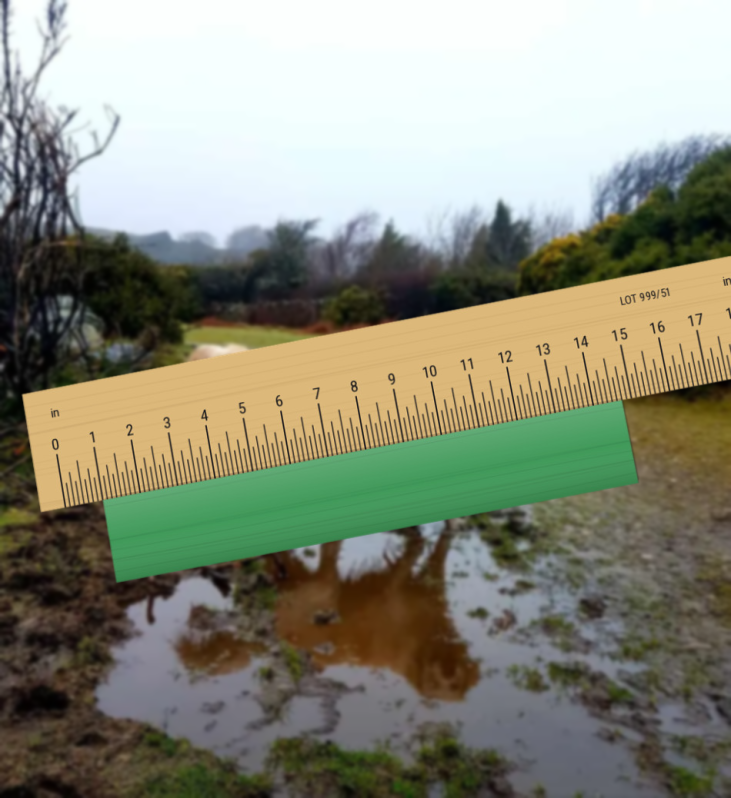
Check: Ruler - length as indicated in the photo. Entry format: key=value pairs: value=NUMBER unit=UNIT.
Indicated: value=13.75 unit=in
